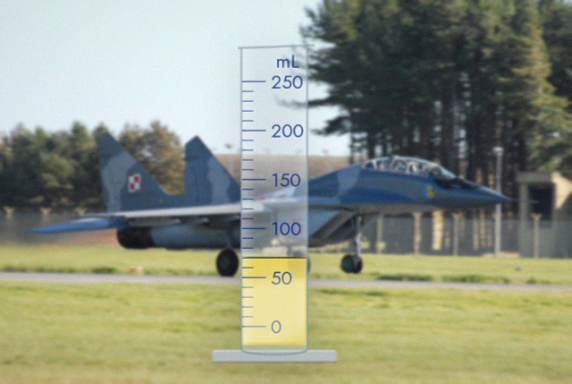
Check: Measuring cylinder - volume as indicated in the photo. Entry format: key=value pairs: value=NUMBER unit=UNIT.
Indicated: value=70 unit=mL
